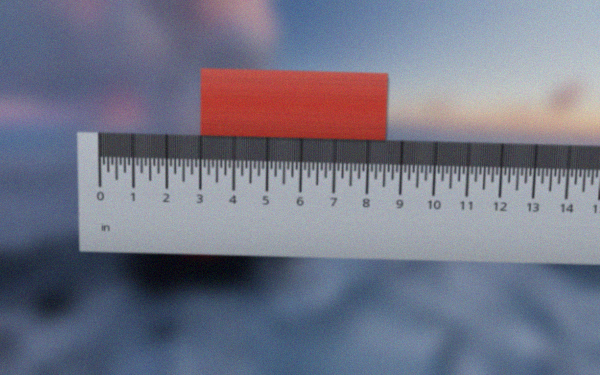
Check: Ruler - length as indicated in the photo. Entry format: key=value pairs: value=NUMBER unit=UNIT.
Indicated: value=5.5 unit=in
